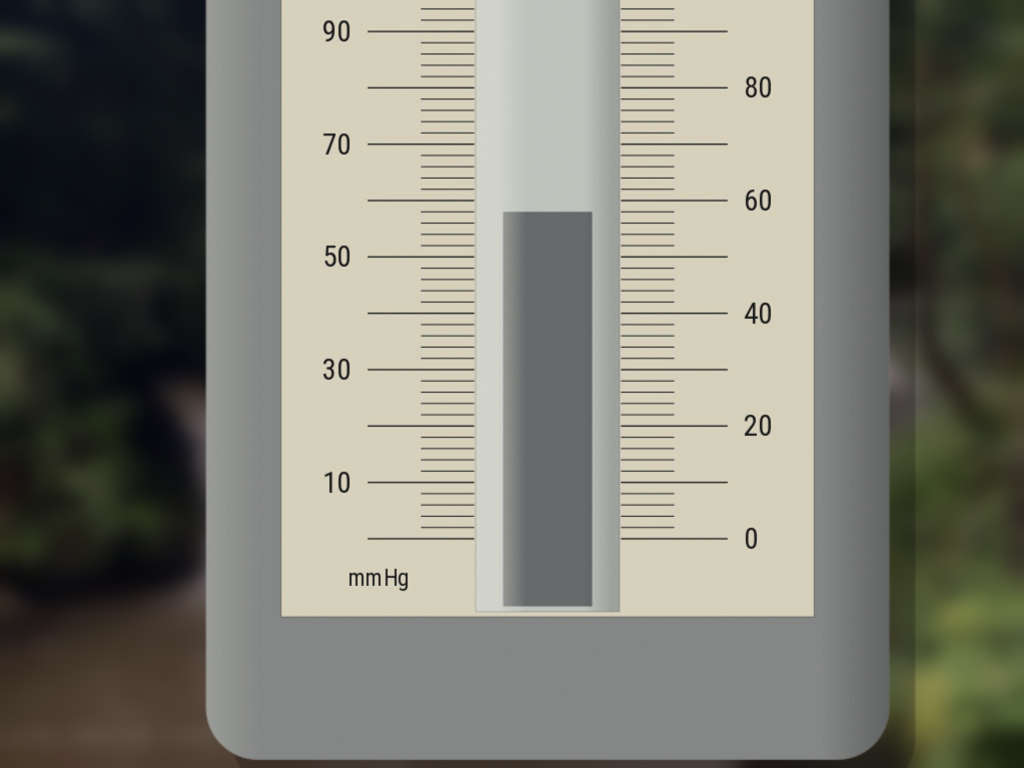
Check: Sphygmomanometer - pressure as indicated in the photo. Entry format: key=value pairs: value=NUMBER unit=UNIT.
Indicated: value=58 unit=mmHg
